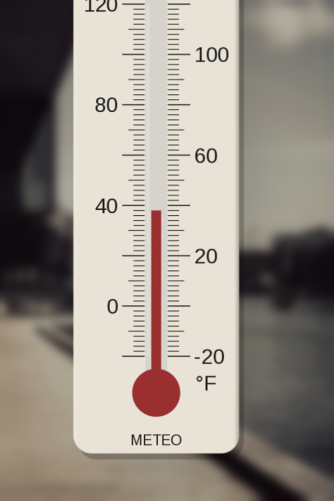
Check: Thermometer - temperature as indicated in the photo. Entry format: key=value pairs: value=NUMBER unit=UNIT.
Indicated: value=38 unit=°F
